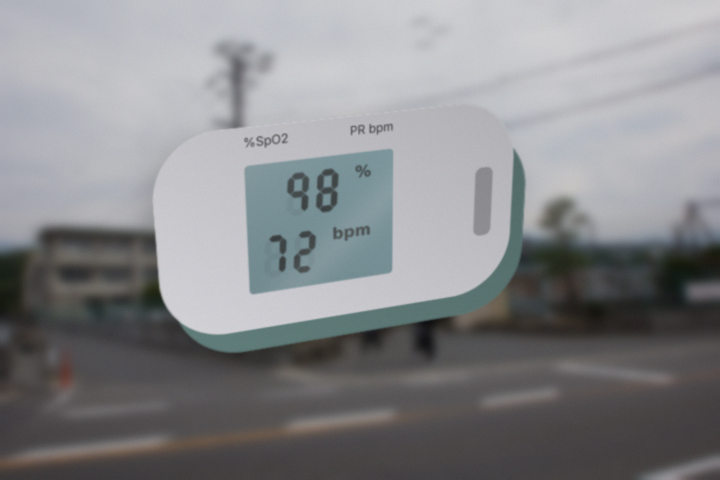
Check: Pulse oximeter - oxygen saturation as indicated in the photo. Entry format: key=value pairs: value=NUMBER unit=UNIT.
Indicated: value=98 unit=%
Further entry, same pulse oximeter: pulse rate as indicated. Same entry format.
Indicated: value=72 unit=bpm
